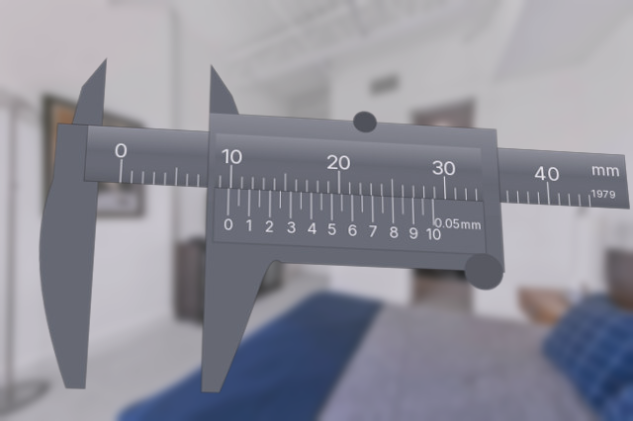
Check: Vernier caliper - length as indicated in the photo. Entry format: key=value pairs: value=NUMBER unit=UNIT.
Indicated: value=9.8 unit=mm
